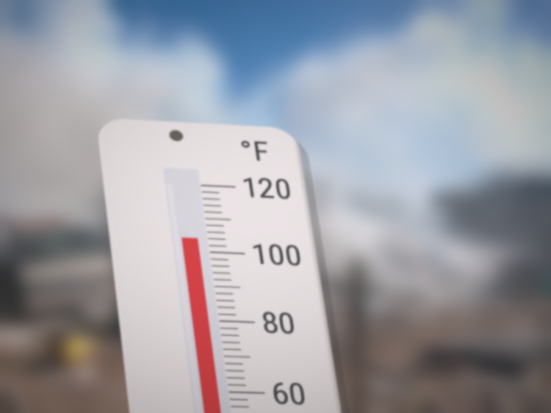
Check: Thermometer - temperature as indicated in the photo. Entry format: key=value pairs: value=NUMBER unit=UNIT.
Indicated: value=104 unit=°F
